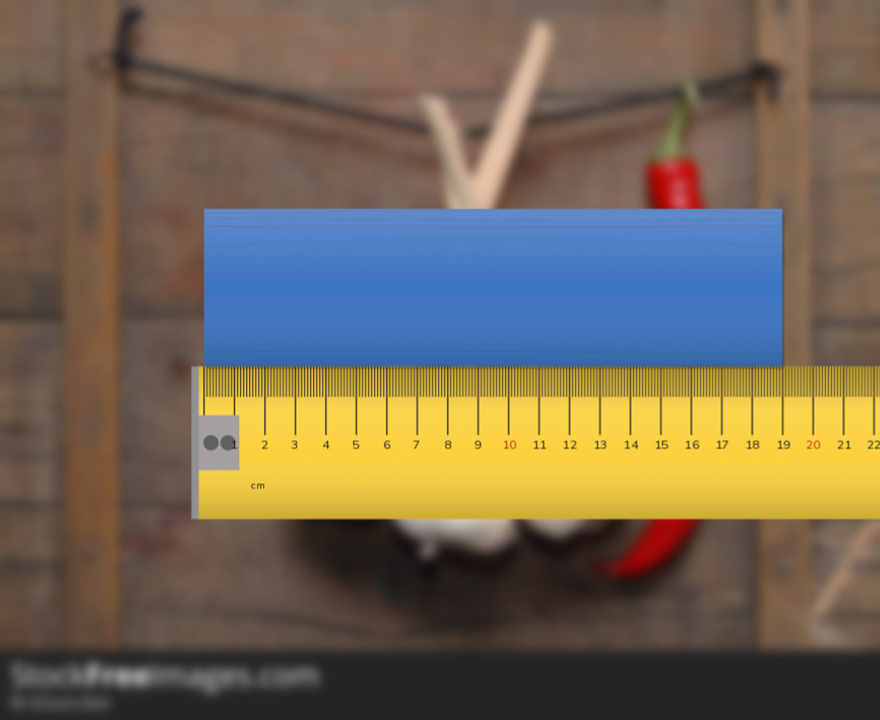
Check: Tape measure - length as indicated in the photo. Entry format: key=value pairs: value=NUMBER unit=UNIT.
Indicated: value=19 unit=cm
